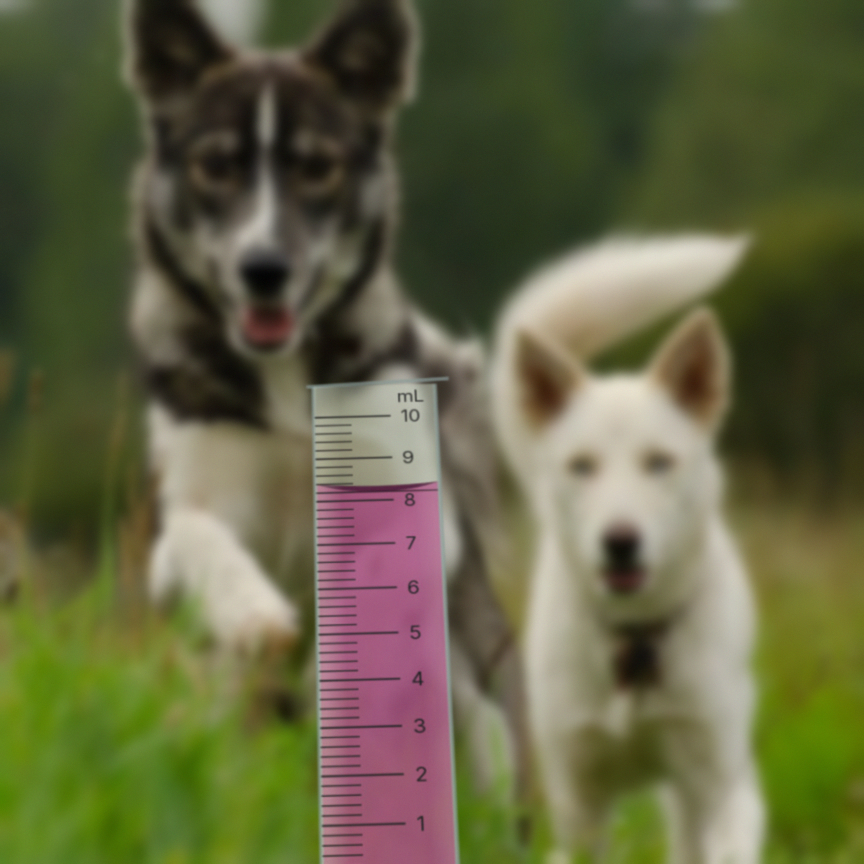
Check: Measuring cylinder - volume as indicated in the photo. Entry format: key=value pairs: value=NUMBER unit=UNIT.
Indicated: value=8.2 unit=mL
